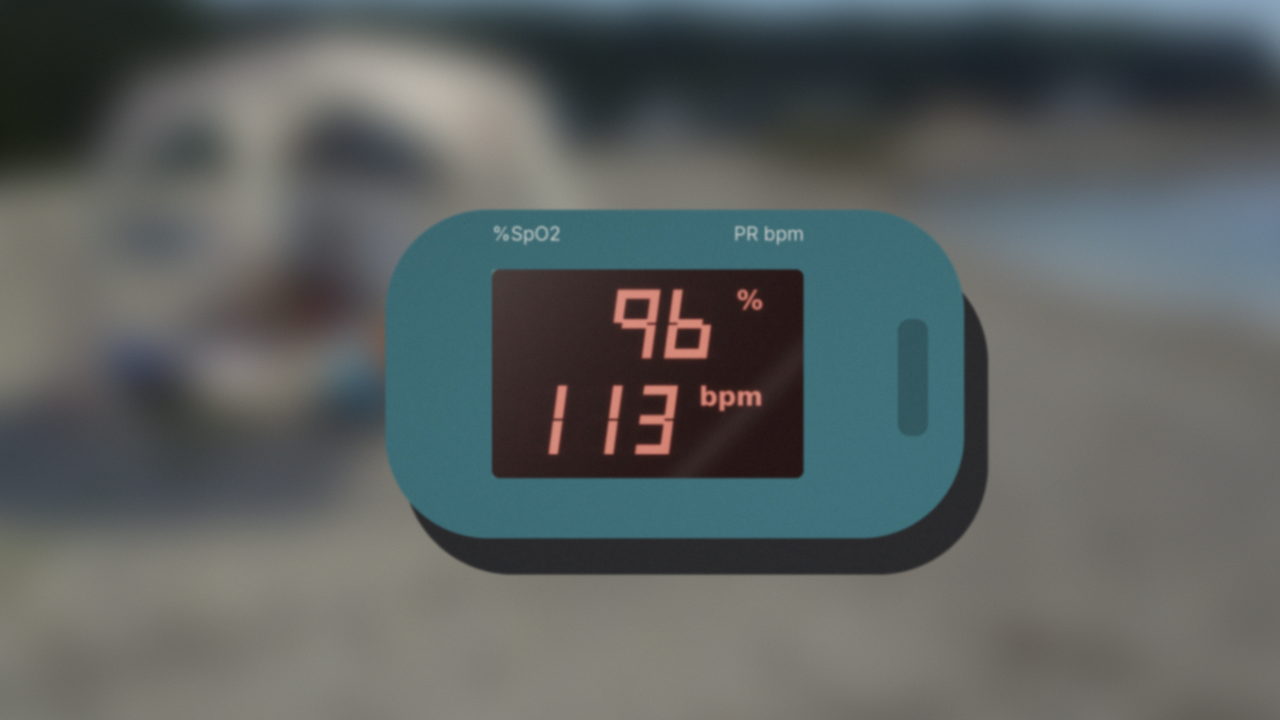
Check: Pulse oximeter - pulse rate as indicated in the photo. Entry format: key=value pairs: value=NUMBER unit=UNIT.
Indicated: value=113 unit=bpm
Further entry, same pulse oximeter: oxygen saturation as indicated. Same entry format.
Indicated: value=96 unit=%
